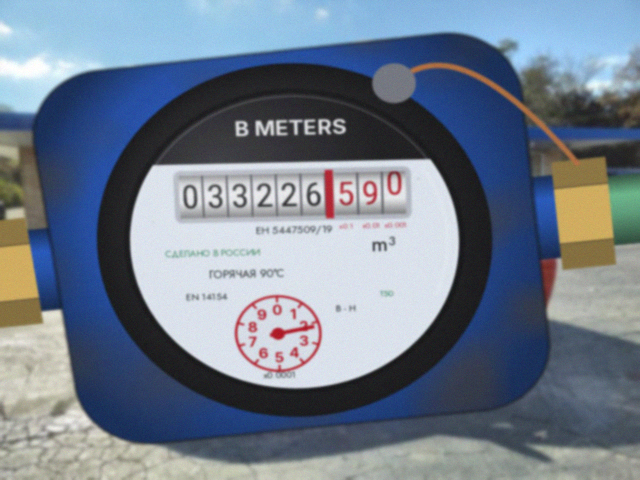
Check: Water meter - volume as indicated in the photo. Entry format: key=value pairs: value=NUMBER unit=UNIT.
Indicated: value=33226.5902 unit=m³
